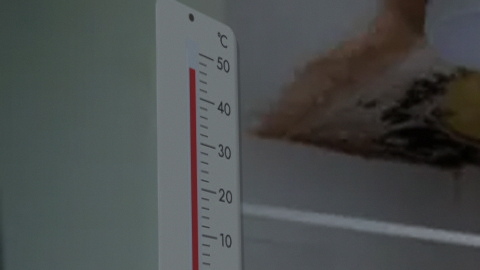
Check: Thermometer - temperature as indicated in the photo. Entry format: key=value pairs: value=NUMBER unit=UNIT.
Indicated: value=46 unit=°C
